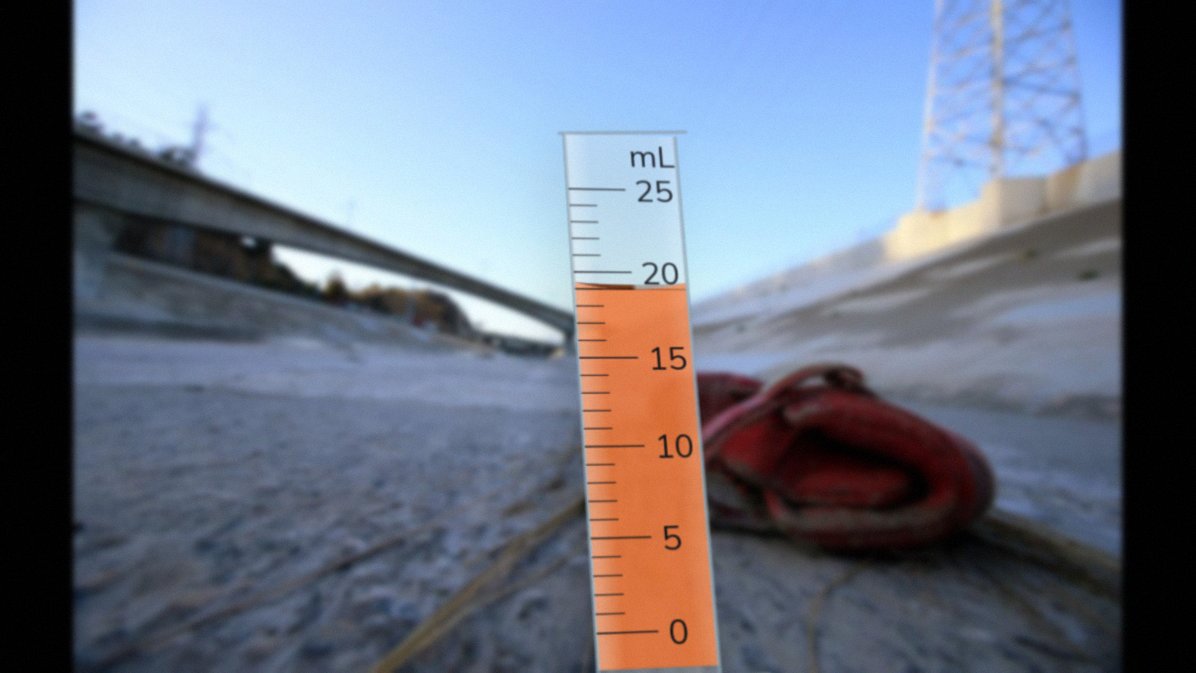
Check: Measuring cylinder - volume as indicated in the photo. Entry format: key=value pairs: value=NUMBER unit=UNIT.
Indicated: value=19 unit=mL
